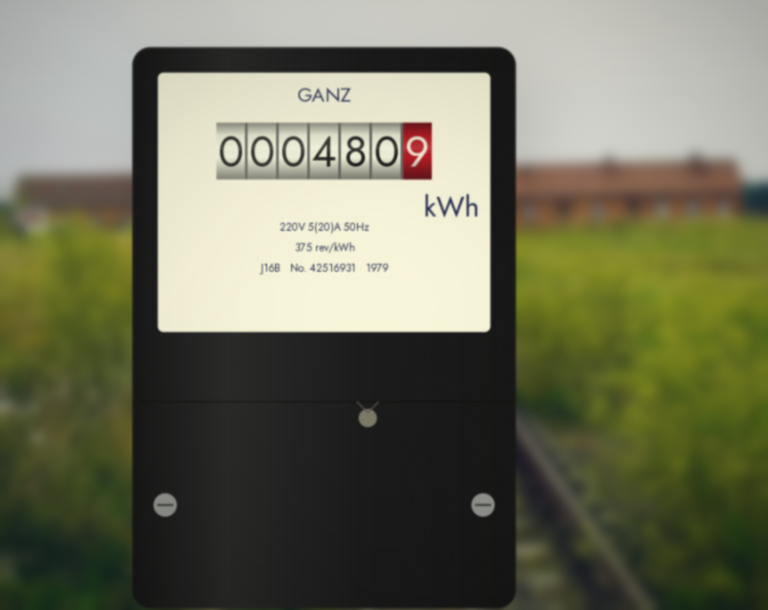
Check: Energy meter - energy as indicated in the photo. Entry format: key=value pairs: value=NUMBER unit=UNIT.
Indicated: value=480.9 unit=kWh
